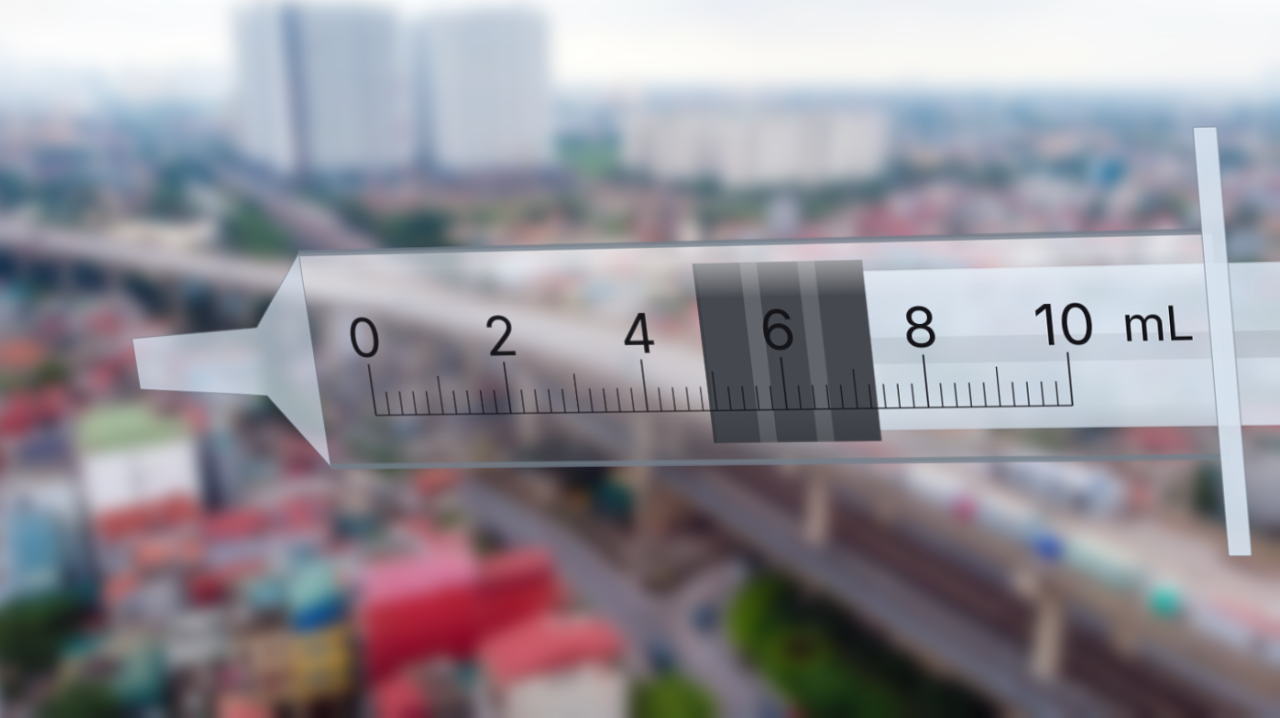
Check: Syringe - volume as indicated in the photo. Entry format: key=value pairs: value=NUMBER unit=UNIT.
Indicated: value=4.9 unit=mL
